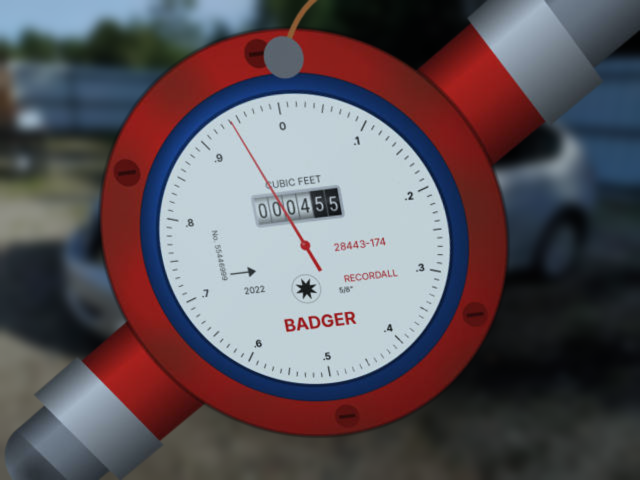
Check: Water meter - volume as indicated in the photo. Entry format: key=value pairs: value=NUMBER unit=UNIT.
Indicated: value=454.94 unit=ft³
